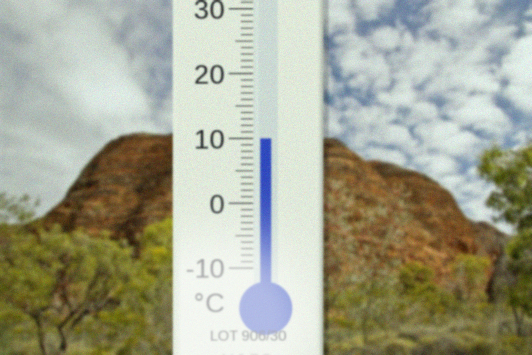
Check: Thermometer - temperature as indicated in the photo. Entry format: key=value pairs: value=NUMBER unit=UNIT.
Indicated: value=10 unit=°C
